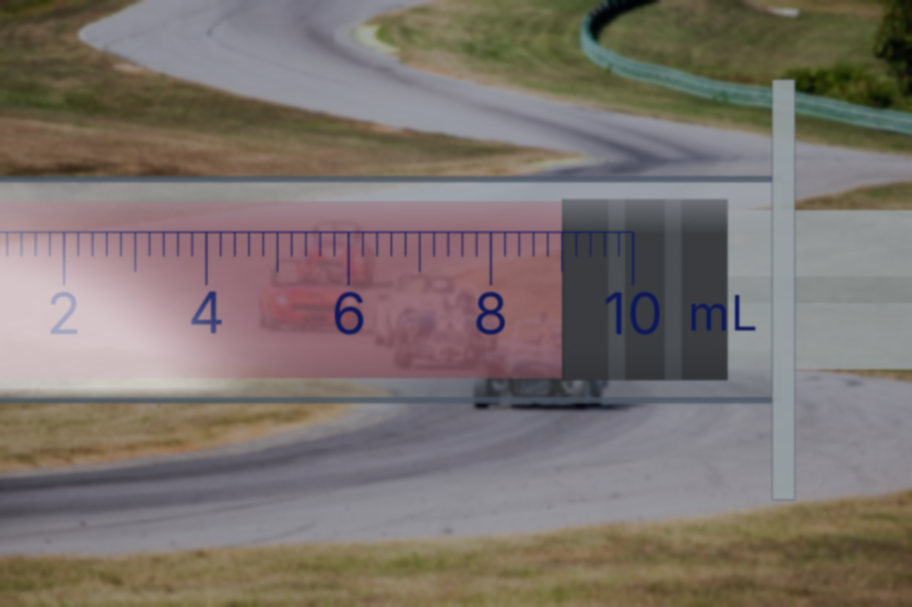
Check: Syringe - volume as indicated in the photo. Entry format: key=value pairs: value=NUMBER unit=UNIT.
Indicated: value=9 unit=mL
